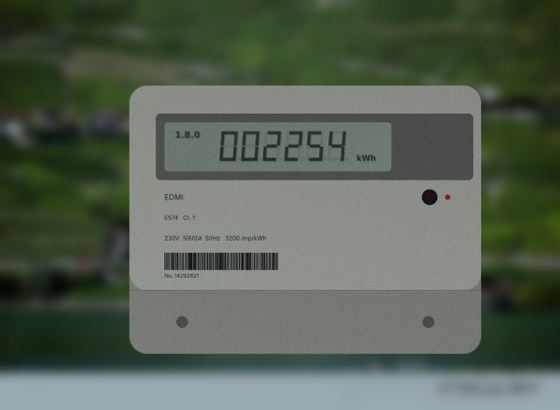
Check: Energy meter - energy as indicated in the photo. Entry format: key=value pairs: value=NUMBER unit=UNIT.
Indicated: value=2254 unit=kWh
